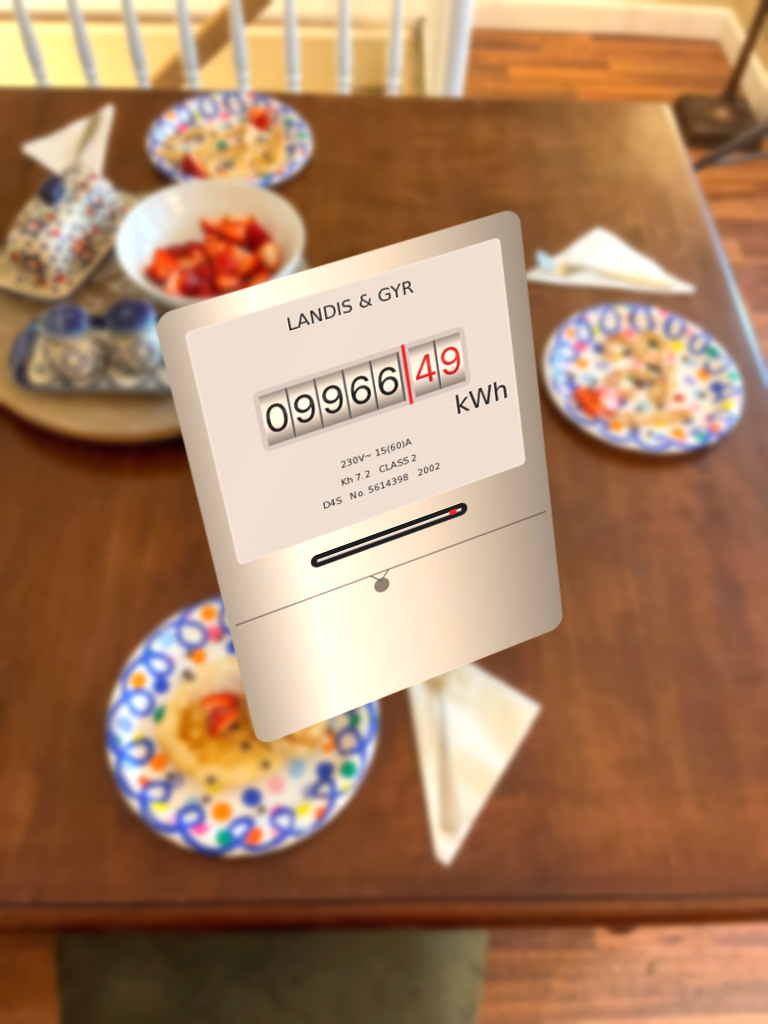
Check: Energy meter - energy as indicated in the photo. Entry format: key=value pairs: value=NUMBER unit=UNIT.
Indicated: value=9966.49 unit=kWh
